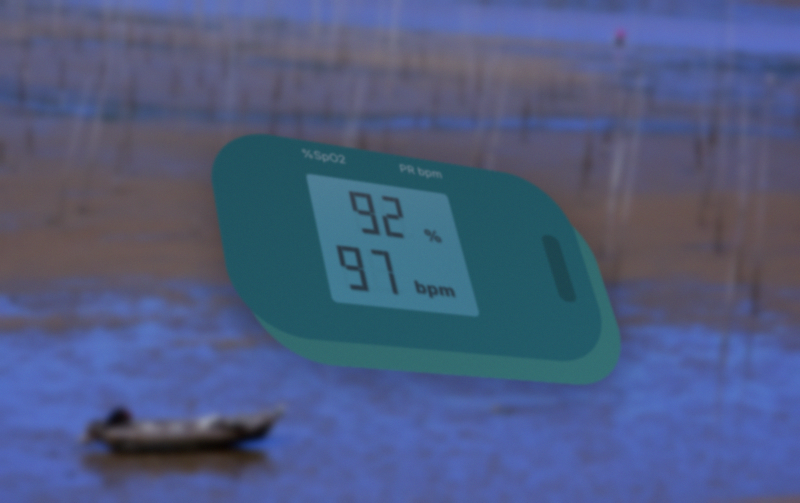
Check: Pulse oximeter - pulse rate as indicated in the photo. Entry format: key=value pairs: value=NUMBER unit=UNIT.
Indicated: value=97 unit=bpm
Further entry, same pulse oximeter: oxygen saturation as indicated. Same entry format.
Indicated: value=92 unit=%
